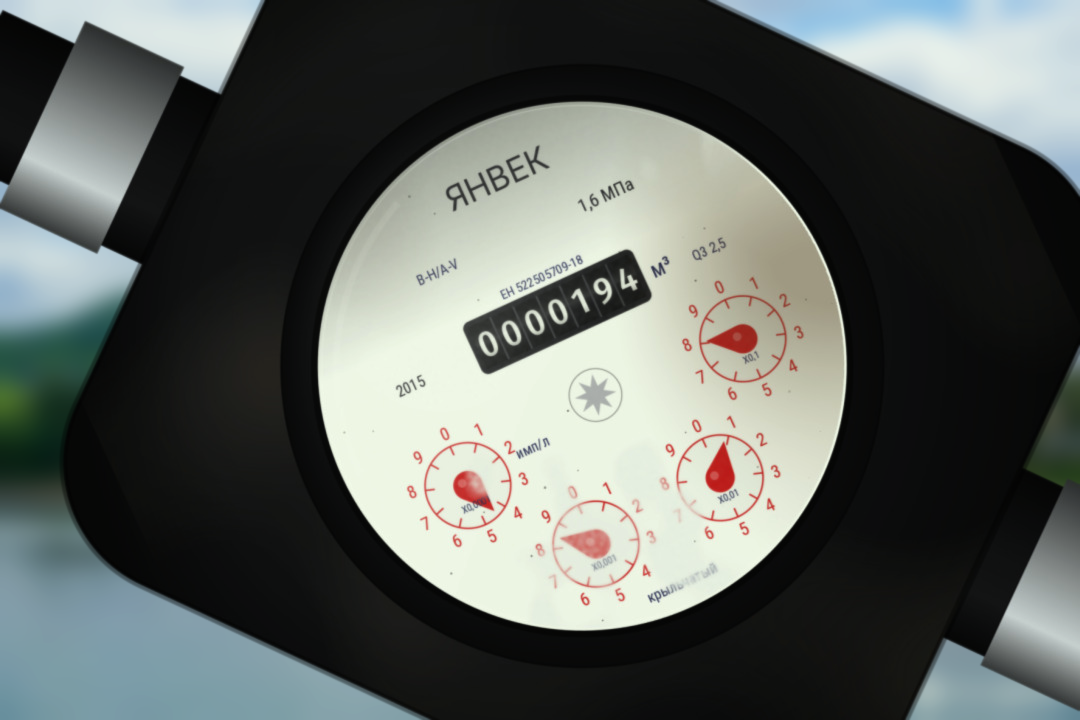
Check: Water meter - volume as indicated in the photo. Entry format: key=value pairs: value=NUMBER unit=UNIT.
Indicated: value=194.8084 unit=m³
